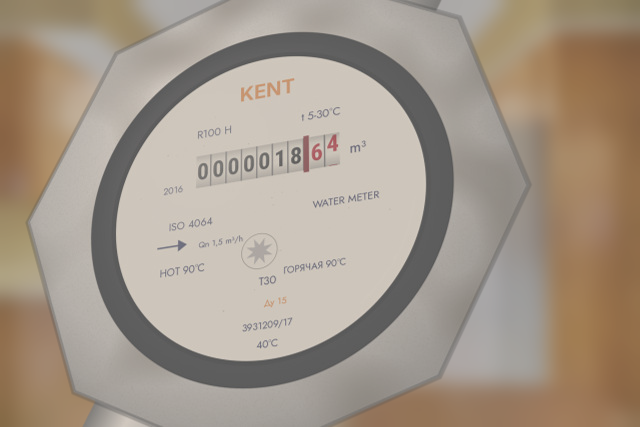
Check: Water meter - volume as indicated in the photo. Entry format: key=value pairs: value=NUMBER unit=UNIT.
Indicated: value=18.64 unit=m³
